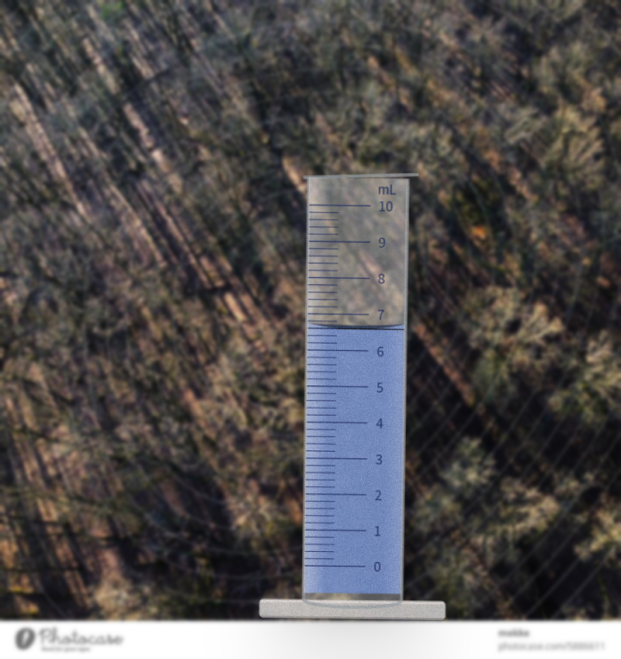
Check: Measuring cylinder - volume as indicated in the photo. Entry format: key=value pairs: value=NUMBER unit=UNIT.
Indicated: value=6.6 unit=mL
